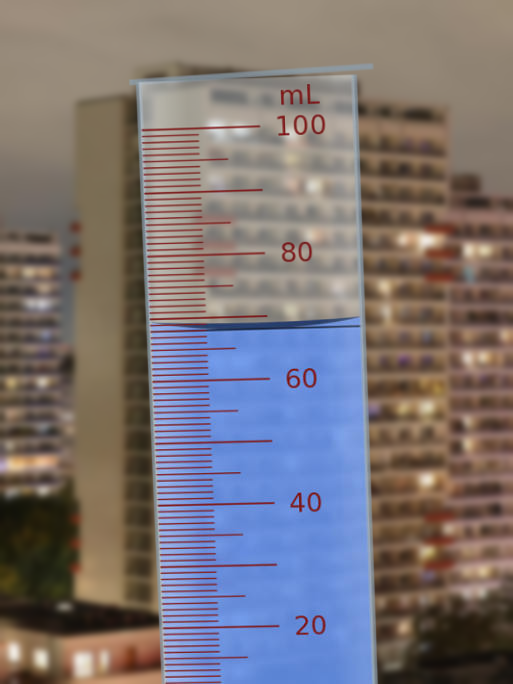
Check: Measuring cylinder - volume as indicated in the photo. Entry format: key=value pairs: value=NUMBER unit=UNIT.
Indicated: value=68 unit=mL
